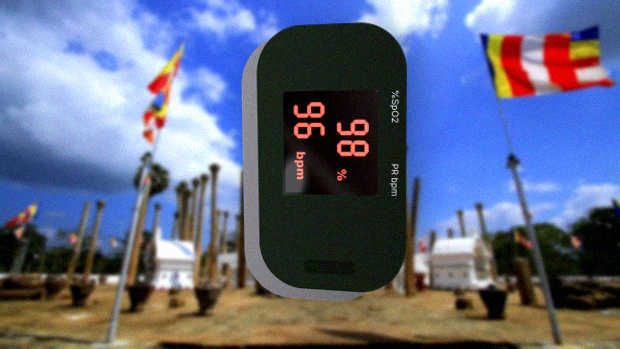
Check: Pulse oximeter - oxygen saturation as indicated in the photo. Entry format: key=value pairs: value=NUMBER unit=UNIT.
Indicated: value=98 unit=%
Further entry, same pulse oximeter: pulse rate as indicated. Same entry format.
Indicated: value=96 unit=bpm
